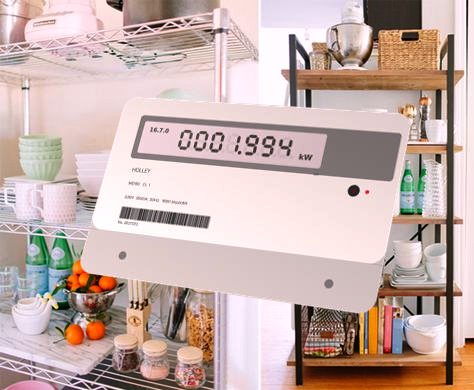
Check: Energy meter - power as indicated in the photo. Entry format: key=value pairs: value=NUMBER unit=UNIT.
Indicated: value=1.994 unit=kW
